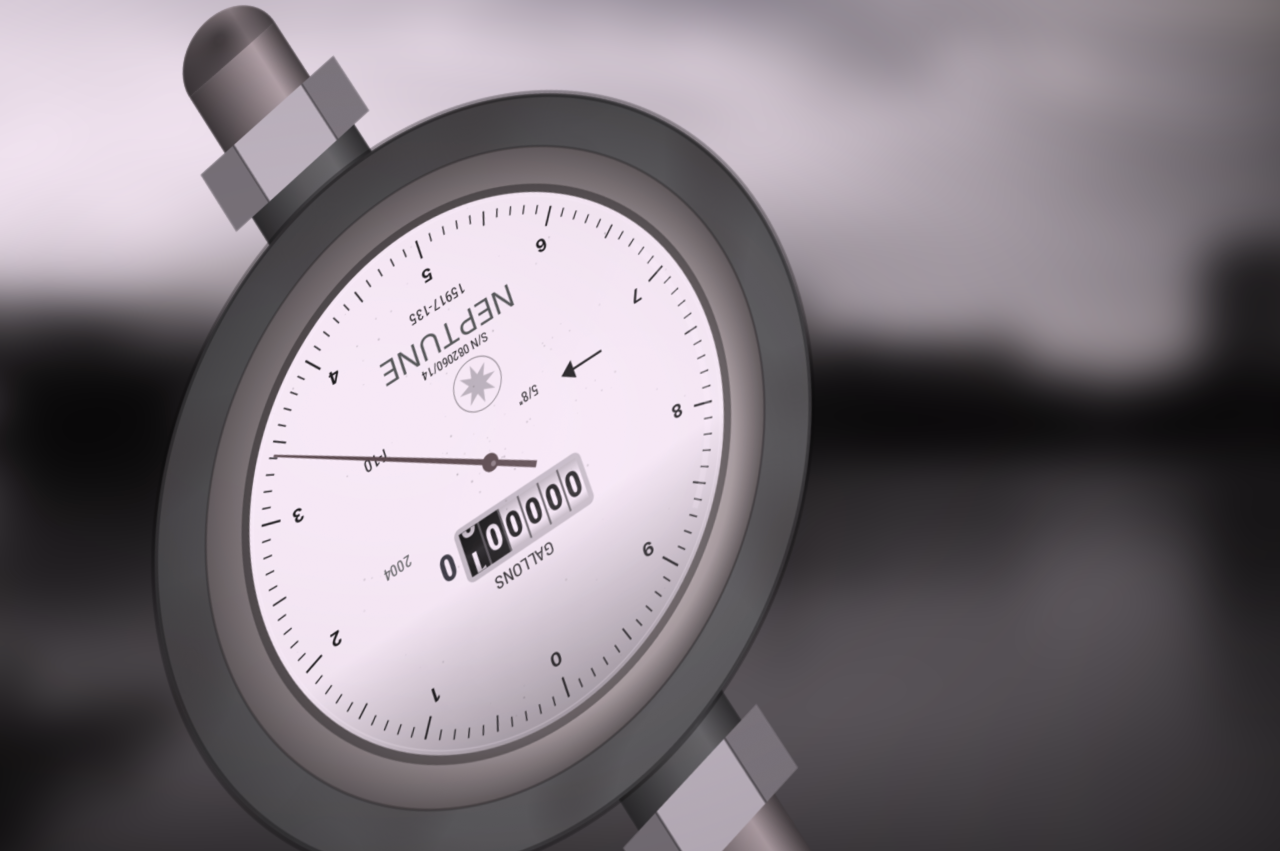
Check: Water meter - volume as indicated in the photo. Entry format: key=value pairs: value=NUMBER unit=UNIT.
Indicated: value=13.4 unit=gal
